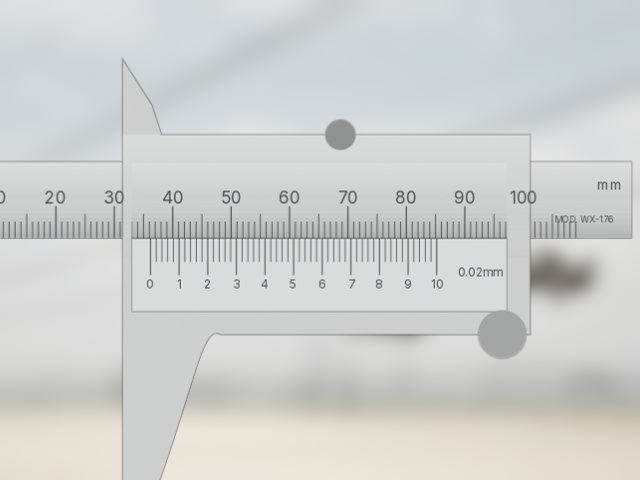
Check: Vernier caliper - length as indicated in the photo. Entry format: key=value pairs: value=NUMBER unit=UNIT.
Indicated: value=36.2 unit=mm
